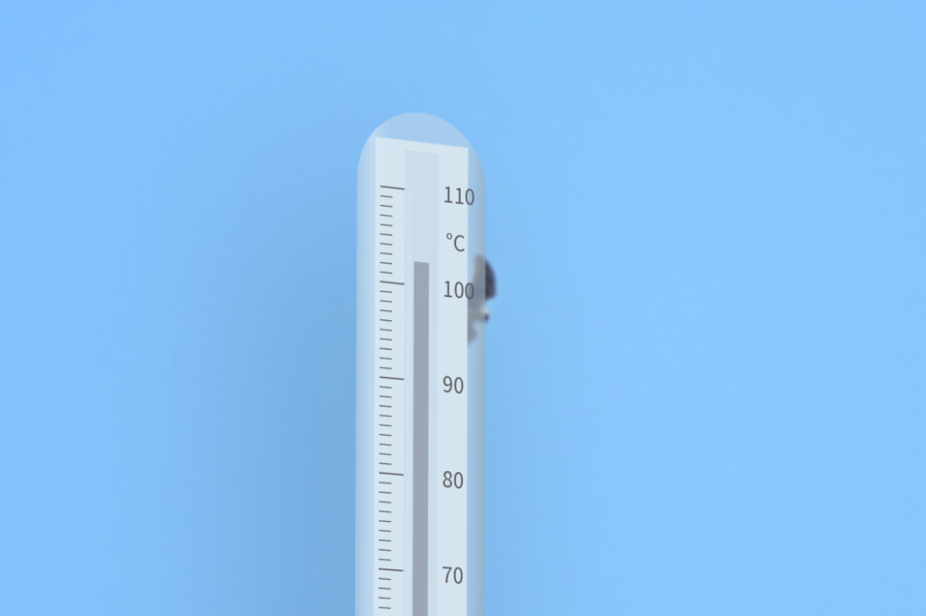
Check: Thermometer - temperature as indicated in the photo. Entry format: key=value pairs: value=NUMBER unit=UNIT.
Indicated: value=102.5 unit=°C
